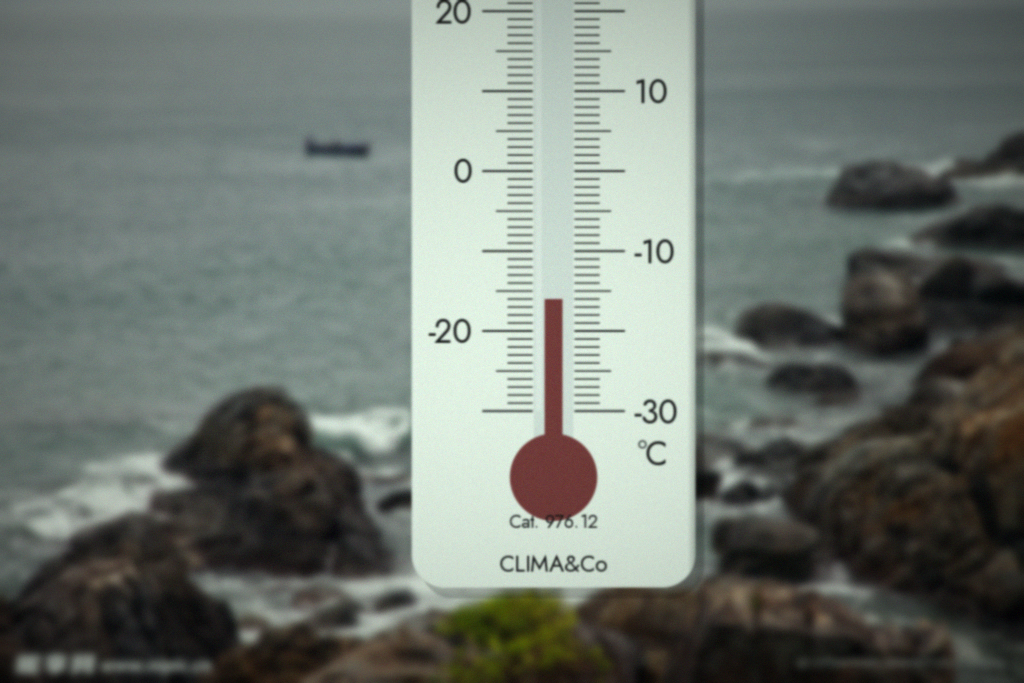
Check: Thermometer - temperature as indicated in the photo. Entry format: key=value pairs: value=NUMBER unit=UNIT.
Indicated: value=-16 unit=°C
